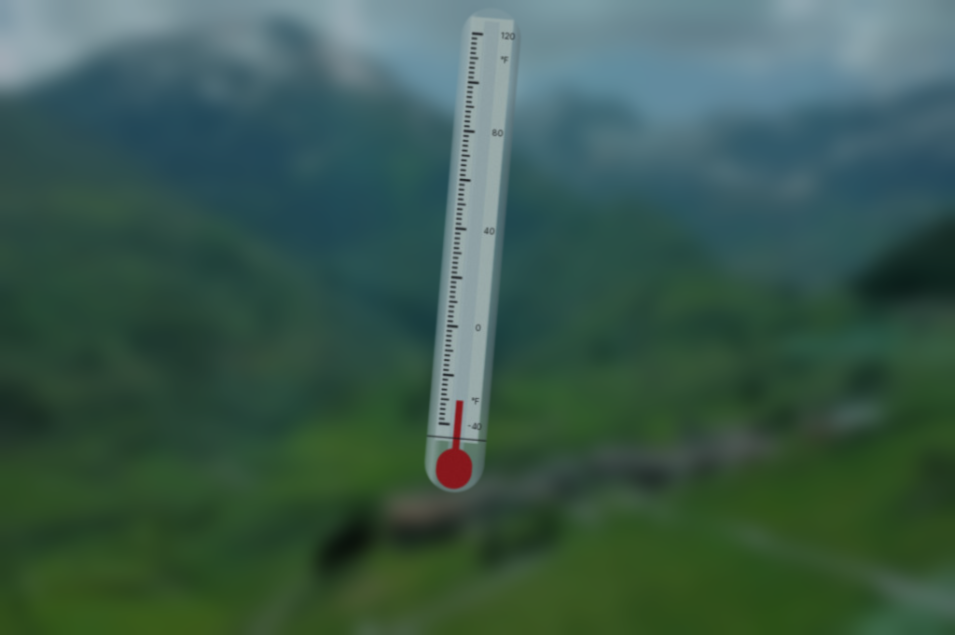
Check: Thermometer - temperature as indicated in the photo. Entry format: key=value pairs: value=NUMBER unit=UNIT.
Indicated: value=-30 unit=°F
